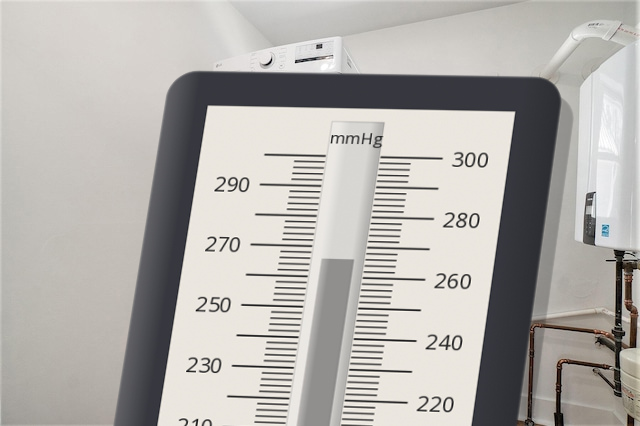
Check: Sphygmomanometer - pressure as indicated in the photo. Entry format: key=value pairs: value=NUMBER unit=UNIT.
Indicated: value=266 unit=mmHg
